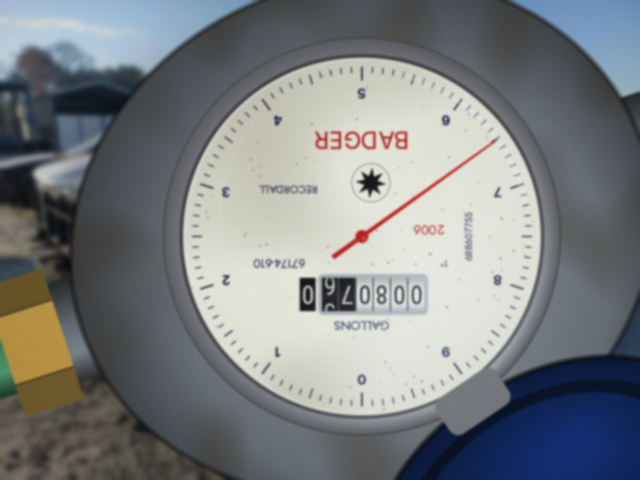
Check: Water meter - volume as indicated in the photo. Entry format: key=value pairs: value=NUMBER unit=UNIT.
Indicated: value=80756.5 unit=gal
